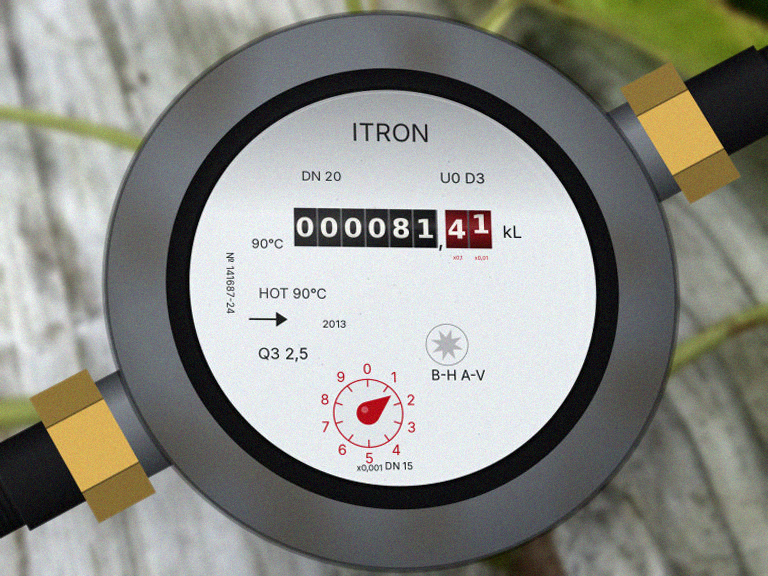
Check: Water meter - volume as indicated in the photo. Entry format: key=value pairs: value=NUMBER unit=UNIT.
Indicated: value=81.411 unit=kL
